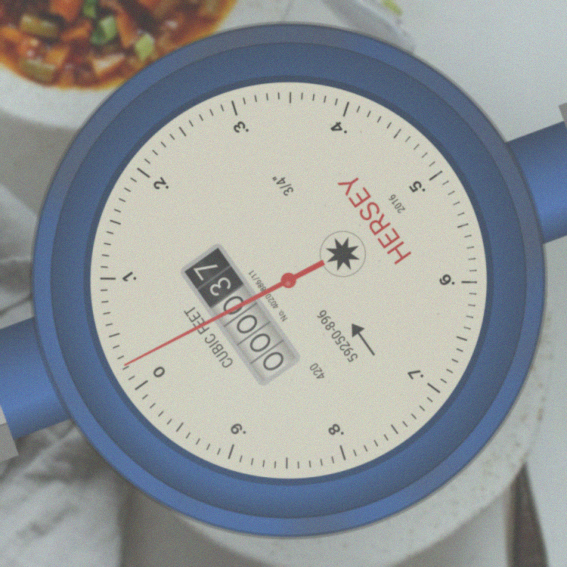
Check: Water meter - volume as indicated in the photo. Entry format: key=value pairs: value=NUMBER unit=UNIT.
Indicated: value=37.02 unit=ft³
